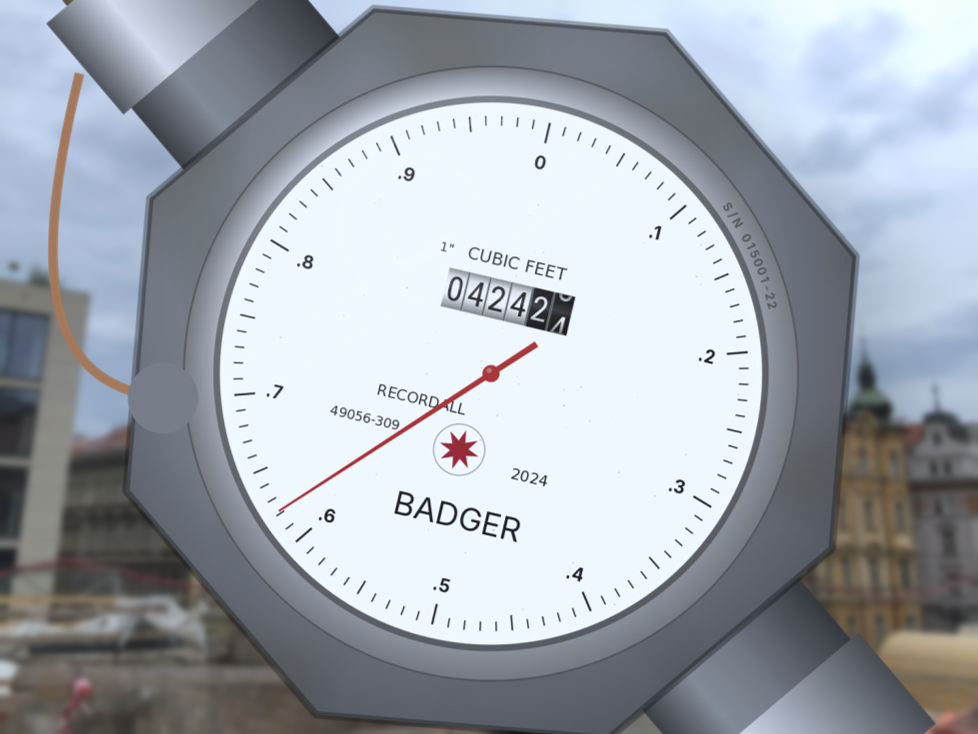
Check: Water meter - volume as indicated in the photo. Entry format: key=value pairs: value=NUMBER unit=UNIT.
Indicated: value=42423.62 unit=ft³
